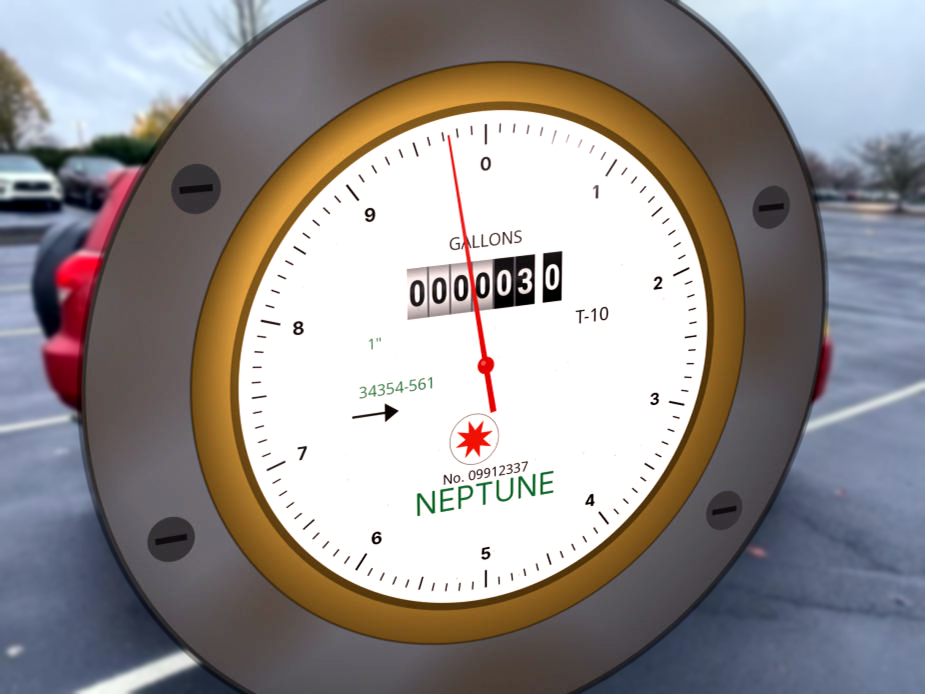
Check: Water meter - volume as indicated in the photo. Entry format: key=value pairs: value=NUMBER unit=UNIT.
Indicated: value=29.7 unit=gal
